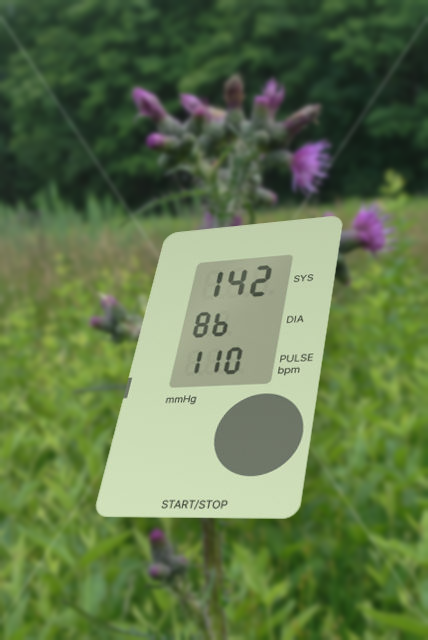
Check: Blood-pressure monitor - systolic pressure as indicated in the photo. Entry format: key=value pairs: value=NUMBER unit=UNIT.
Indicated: value=142 unit=mmHg
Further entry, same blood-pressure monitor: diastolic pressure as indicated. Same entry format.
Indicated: value=86 unit=mmHg
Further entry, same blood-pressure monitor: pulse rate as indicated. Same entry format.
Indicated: value=110 unit=bpm
